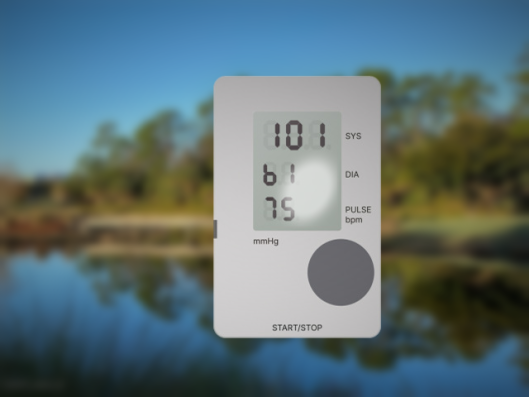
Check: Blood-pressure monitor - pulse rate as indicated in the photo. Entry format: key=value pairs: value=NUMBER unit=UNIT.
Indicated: value=75 unit=bpm
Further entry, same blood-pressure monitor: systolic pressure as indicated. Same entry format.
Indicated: value=101 unit=mmHg
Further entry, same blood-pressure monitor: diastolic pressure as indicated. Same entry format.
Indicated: value=61 unit=mmHg
